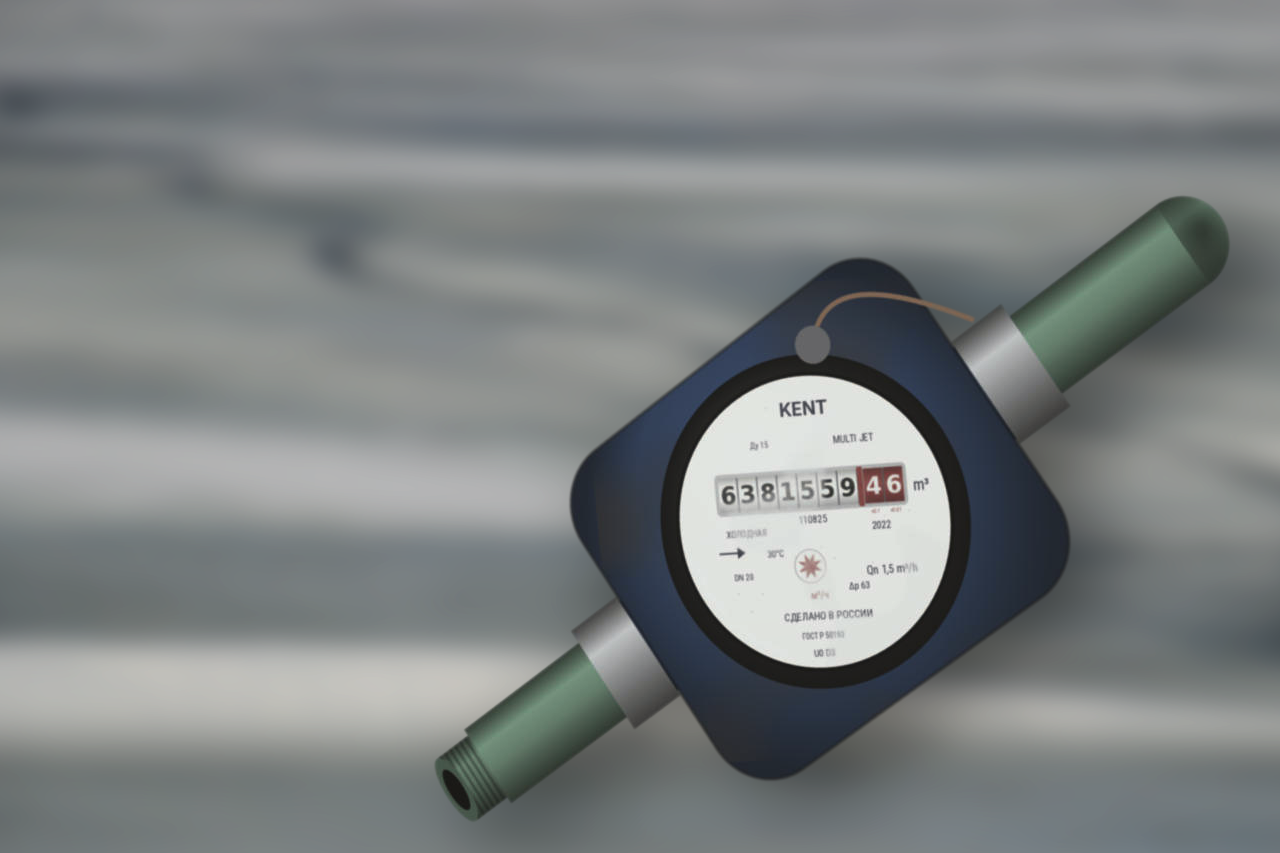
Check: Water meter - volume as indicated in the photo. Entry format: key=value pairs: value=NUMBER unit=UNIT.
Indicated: value=6381559.46 unit=m³
